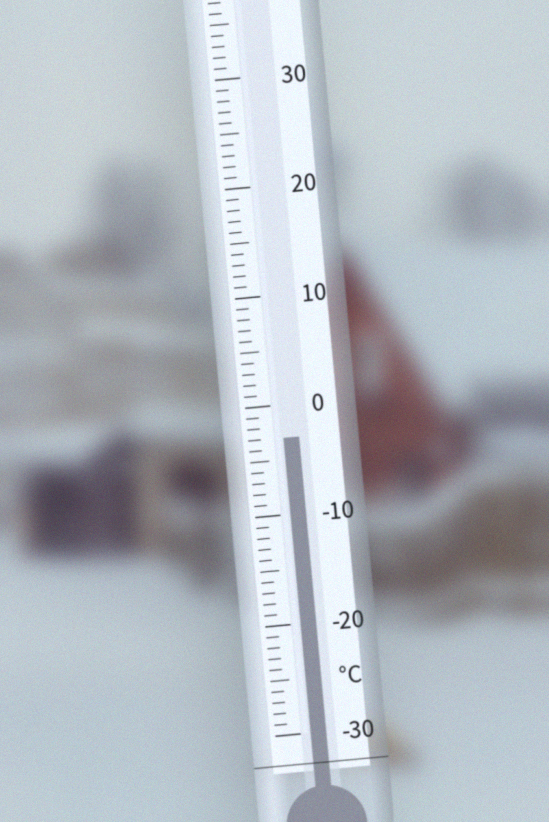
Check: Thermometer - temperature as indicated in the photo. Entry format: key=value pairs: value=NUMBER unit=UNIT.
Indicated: value=-3 unit=°C
